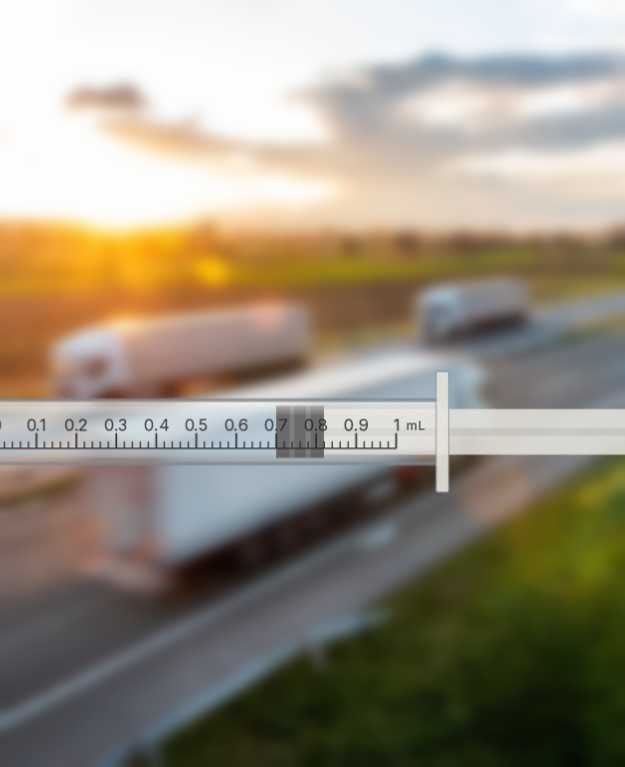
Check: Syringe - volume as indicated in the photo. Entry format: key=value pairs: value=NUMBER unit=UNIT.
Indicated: value=0.7 unit=mL
